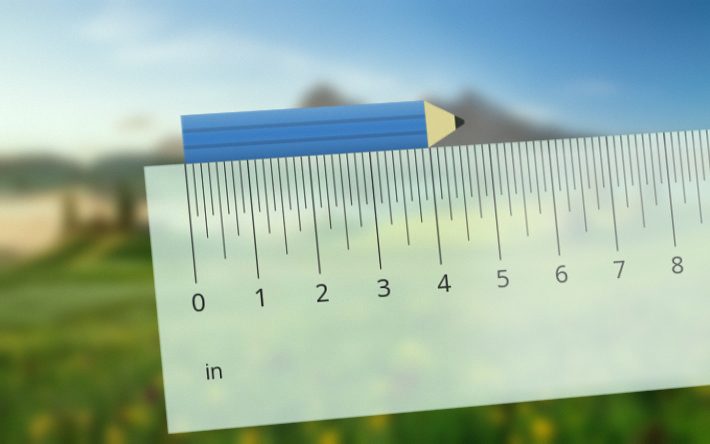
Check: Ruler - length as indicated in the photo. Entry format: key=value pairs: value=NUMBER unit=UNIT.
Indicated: value=4.625 unit=in
